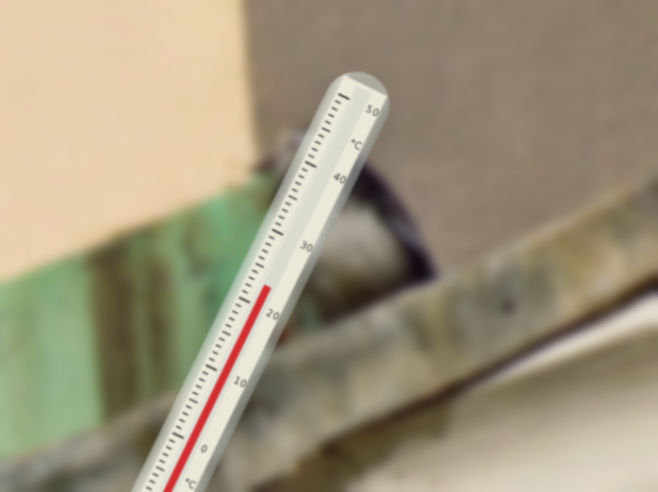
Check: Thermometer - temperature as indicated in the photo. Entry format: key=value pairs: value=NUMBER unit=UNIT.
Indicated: value=23 unit=°C
